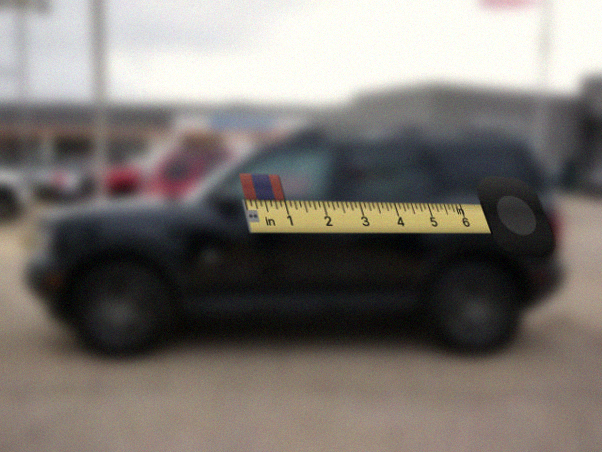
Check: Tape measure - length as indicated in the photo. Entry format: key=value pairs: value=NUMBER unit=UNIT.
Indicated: value=1 unit=in
